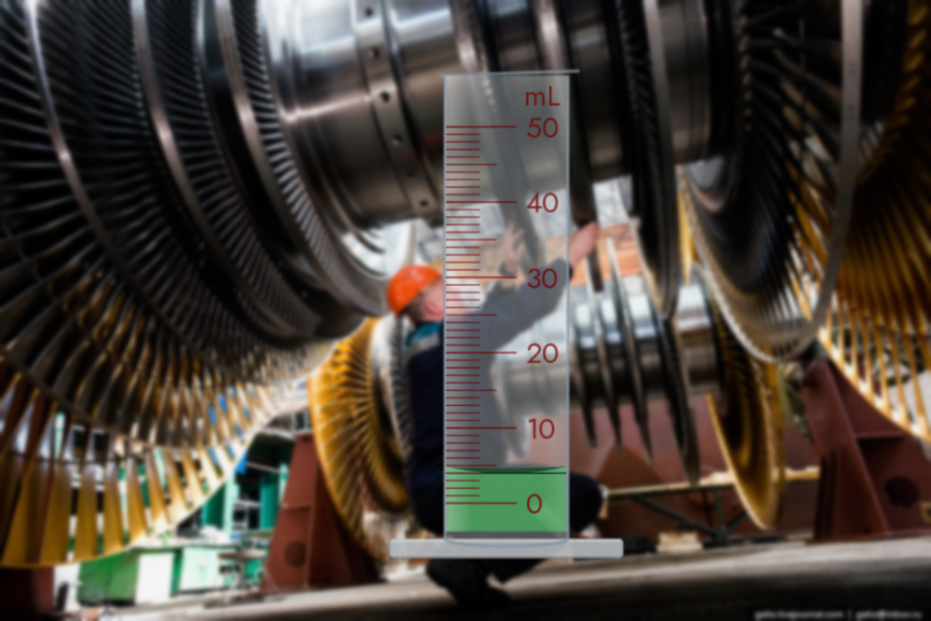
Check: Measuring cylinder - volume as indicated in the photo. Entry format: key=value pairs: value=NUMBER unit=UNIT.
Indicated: value=4 unit=mL
